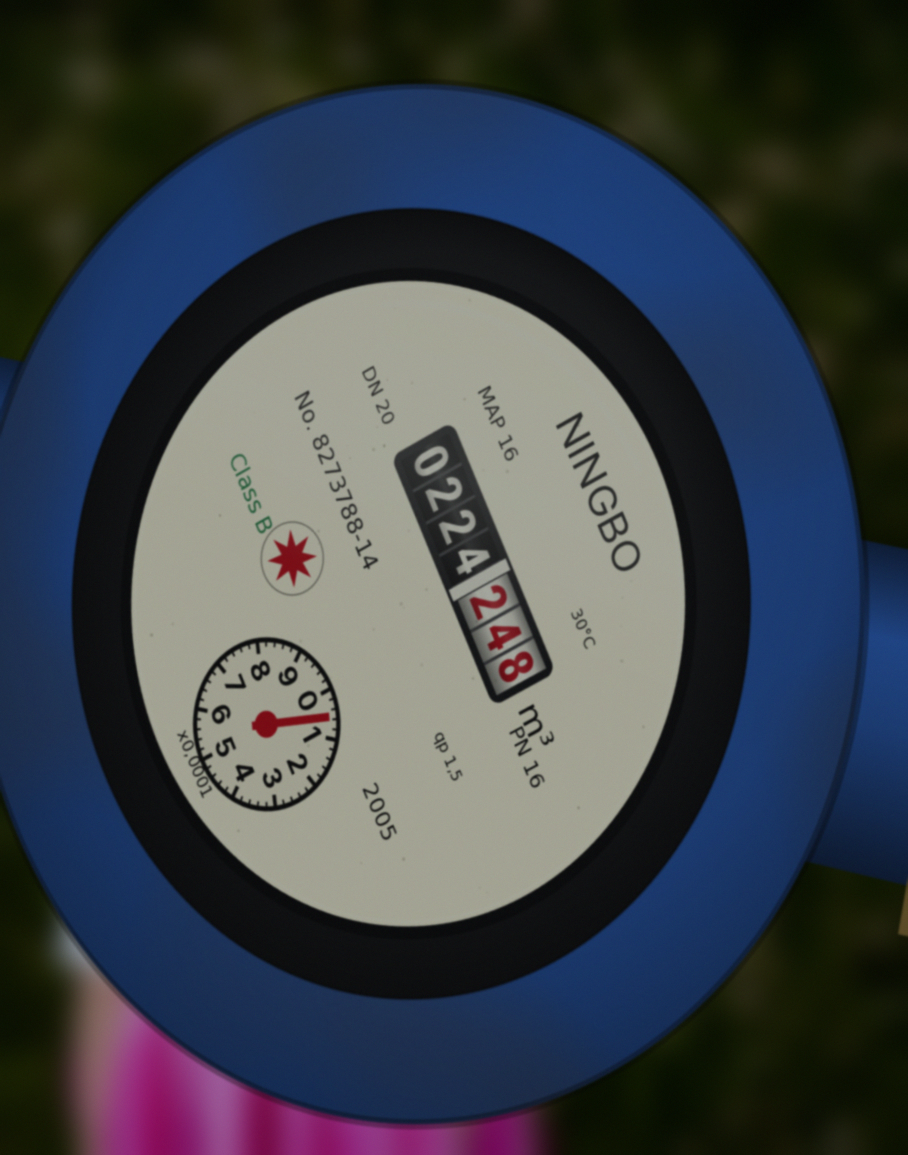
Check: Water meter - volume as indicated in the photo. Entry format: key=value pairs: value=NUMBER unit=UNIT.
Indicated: value=224.2480 unit=m³
